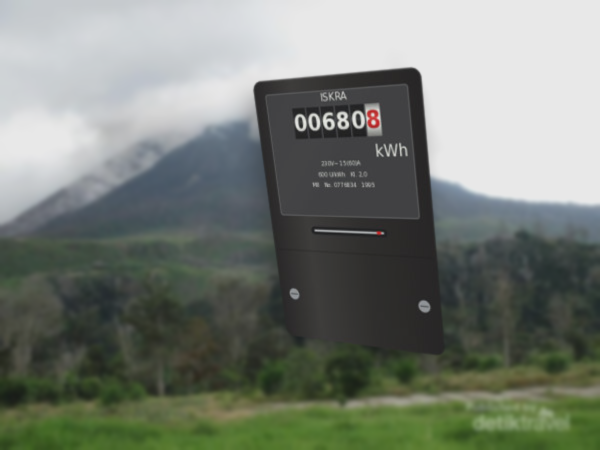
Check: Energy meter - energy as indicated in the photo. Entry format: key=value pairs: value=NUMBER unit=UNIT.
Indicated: value=680.8 unit=kWh
